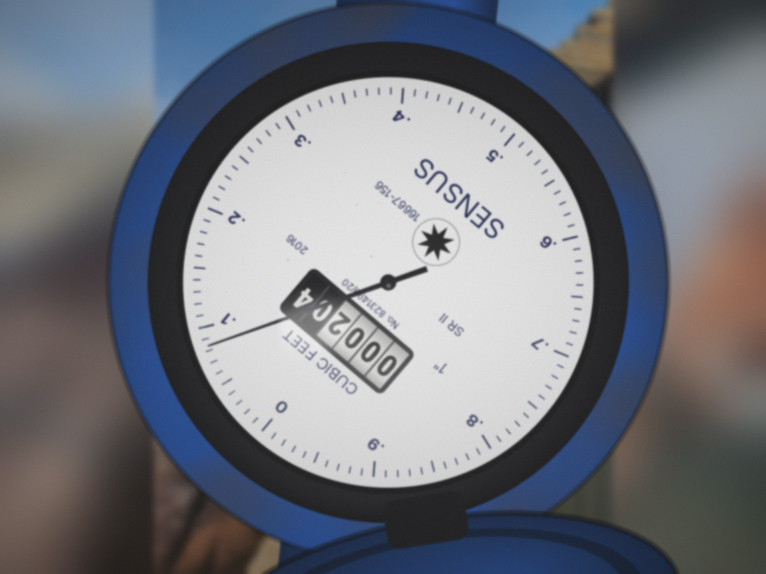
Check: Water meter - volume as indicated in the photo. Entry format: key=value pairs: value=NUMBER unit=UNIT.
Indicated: value=204.08 unit=ft³
